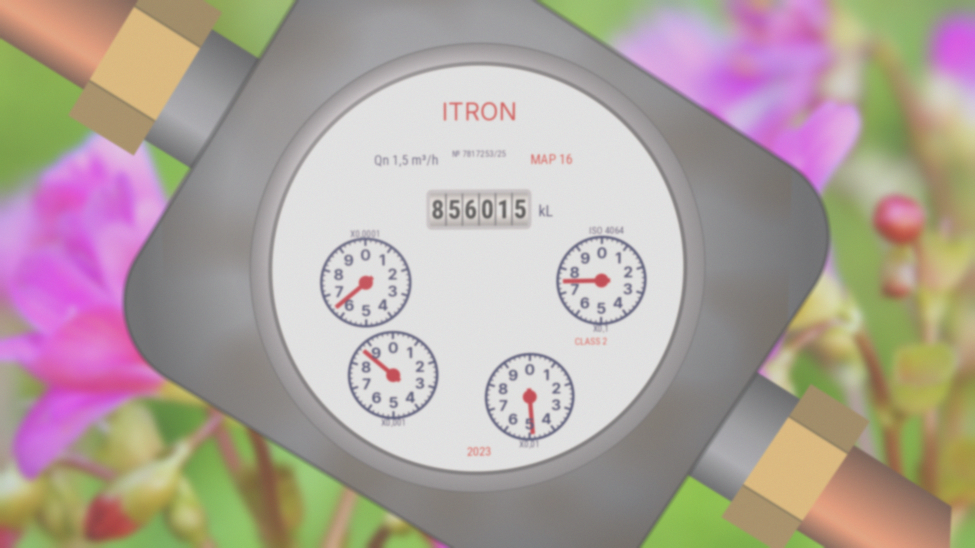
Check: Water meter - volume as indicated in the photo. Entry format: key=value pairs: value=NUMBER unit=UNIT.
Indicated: value=856015.7486 unit=kL
